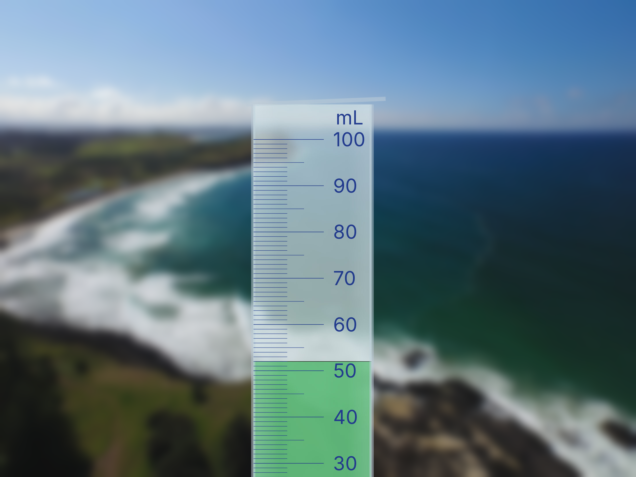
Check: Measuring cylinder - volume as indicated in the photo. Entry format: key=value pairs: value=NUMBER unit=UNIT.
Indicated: value=52 unit=mL
